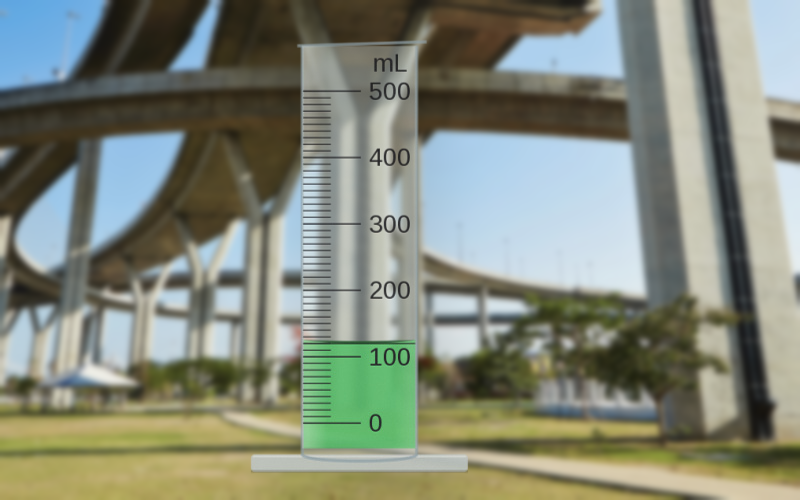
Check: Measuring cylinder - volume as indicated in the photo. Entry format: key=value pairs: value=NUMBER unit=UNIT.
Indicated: value=120 unit=mL
